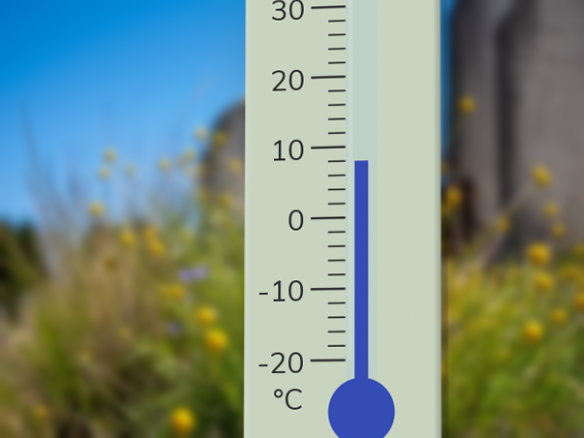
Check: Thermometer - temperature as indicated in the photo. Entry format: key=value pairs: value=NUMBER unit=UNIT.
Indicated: value=8 unit=°C
